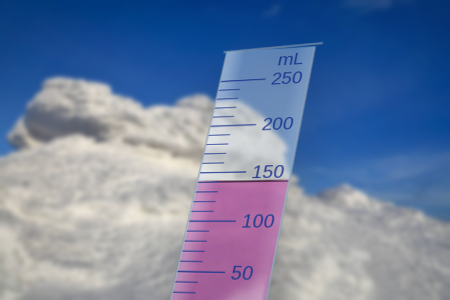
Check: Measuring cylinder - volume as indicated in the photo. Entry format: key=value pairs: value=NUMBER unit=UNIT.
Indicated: value=140 unit=mL
